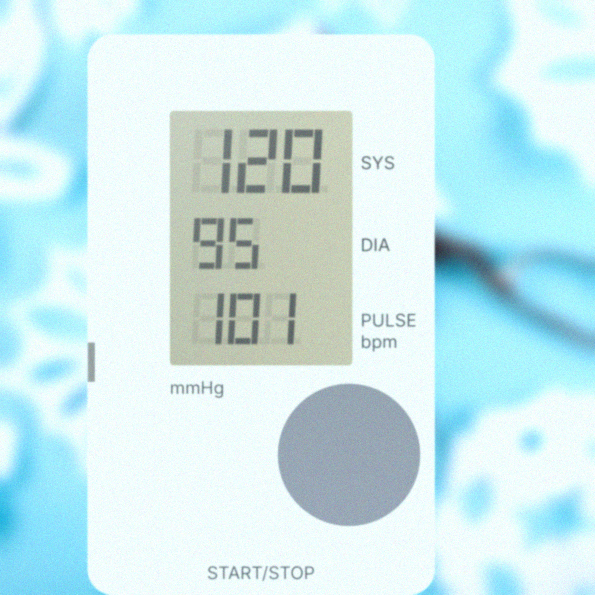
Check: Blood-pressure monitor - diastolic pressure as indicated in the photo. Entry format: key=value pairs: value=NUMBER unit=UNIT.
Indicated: value=95 unit=mmHg
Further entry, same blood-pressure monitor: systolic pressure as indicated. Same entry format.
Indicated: value=120 unit=mmHg
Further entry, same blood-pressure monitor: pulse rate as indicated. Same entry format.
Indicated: value=101 unit=bpm
